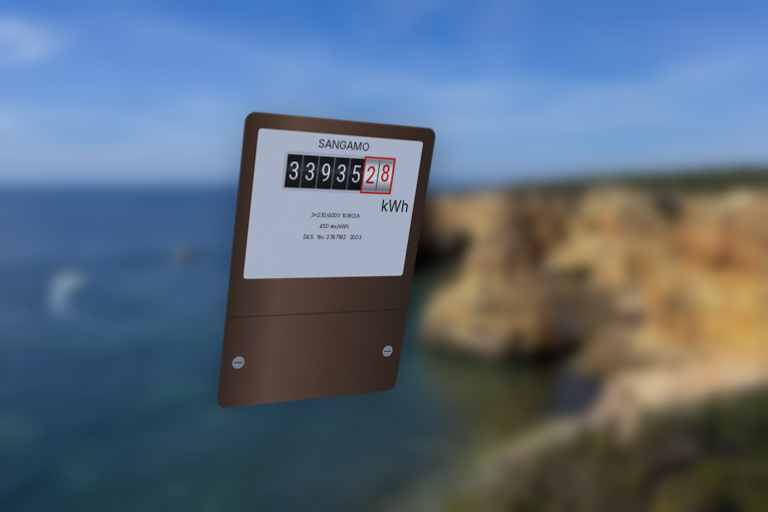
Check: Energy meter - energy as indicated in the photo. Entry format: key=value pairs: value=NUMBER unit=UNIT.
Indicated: value=33935.28 unit=kWh
